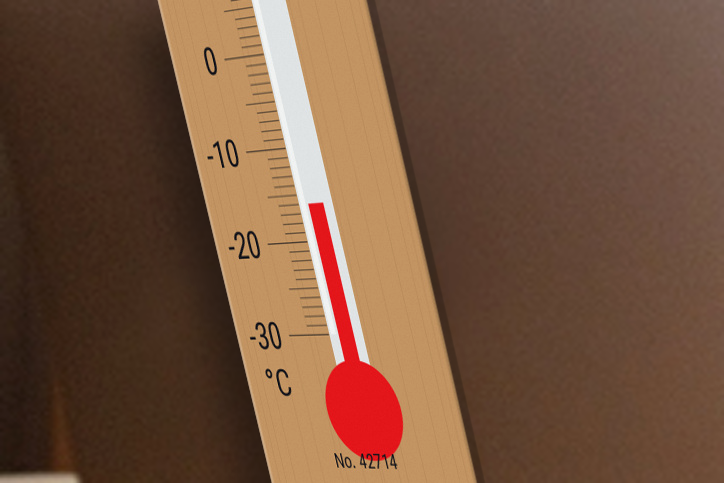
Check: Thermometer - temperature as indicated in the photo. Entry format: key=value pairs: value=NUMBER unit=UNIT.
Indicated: value=-16 unit=°C
